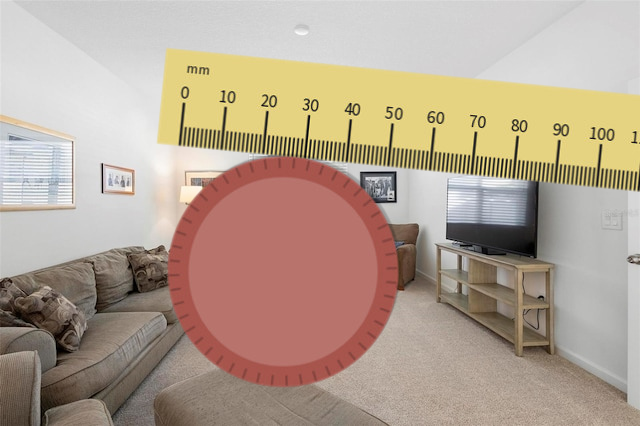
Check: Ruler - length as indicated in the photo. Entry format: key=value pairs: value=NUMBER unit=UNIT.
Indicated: value=55 unit=mm
